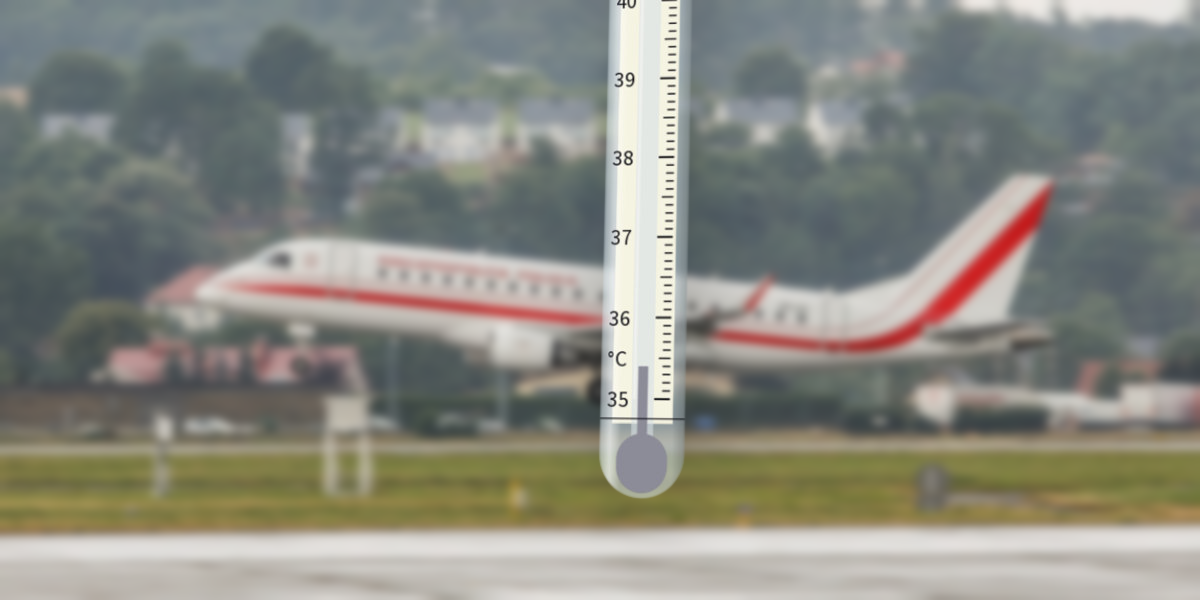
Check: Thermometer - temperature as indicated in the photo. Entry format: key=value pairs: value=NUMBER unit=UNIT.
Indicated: value=35.4 unit=°C
